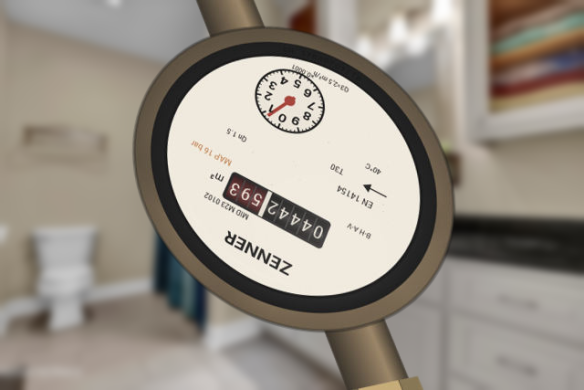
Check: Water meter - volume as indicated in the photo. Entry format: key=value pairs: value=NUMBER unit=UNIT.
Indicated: value=4442.5930 unit=m³
